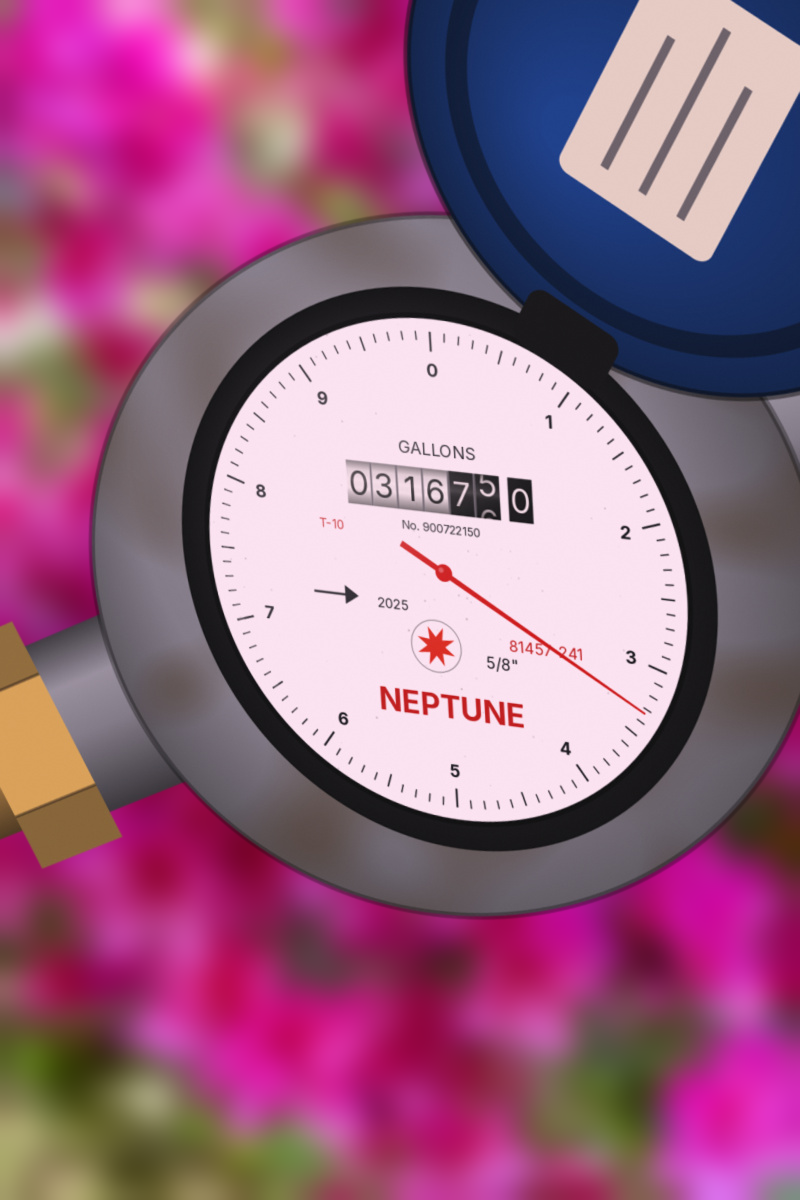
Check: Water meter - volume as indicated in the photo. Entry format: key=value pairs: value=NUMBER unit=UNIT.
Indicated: value=316753.3 unit=gal
